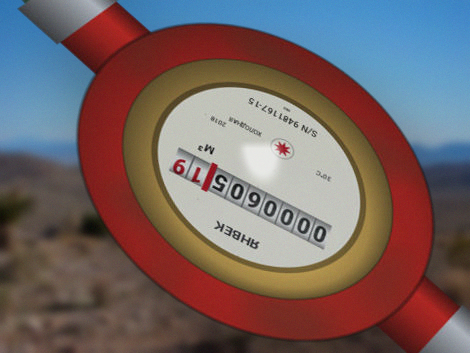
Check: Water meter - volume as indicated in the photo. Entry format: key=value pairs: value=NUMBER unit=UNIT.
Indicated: value=605.19 unit=m³
